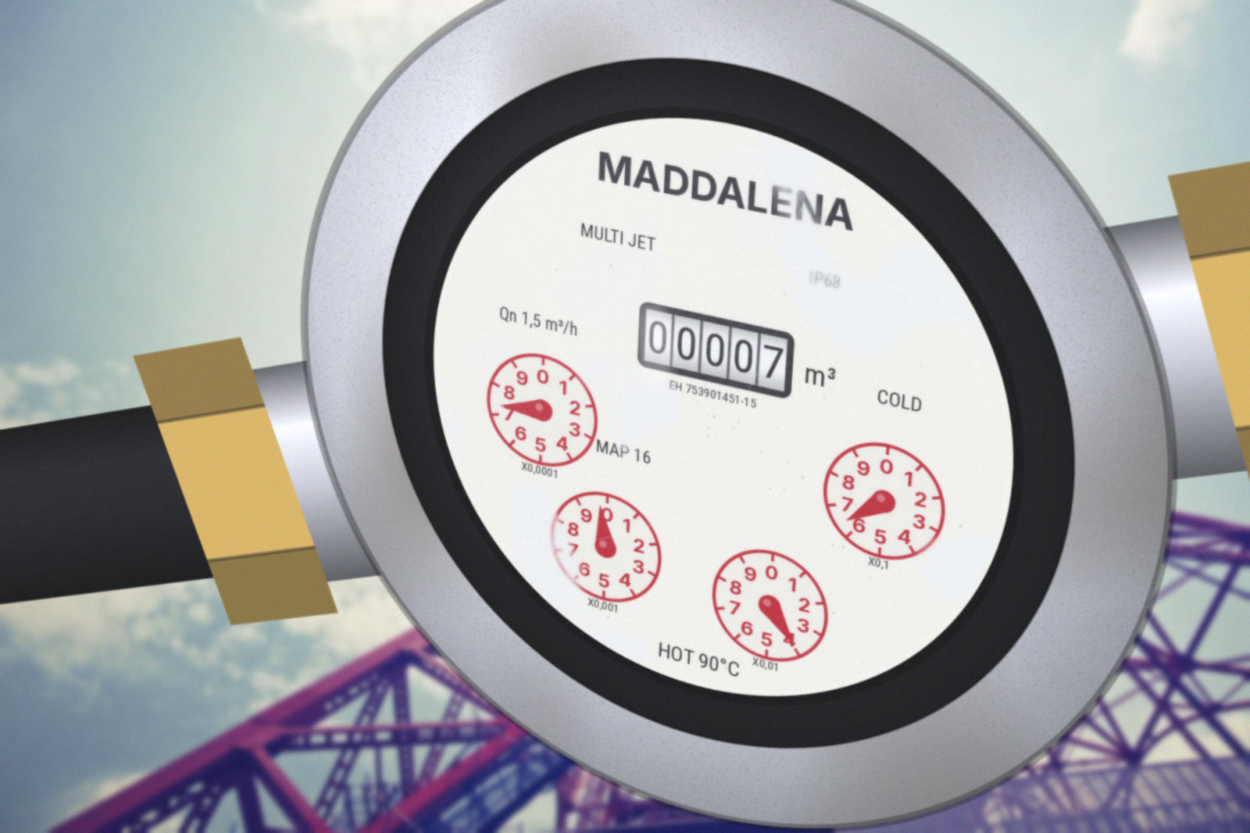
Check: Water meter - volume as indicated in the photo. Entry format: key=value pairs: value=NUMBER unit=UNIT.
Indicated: value=7.6397 unit=m³
